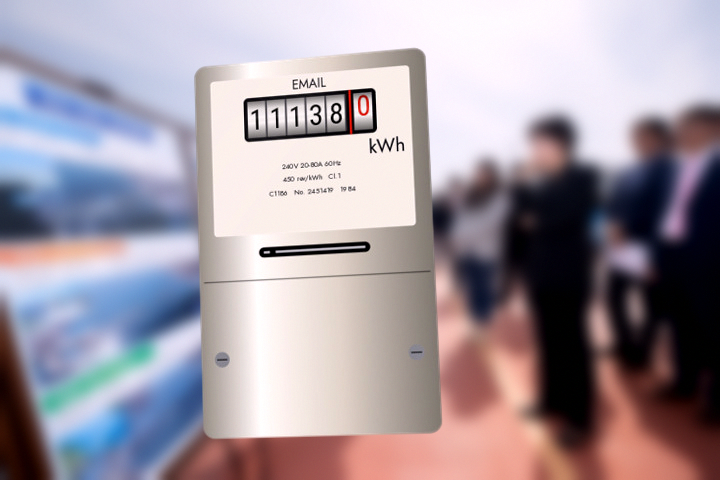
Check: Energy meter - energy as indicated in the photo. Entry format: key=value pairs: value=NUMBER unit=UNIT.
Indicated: value=11138.0 unit=kWh
